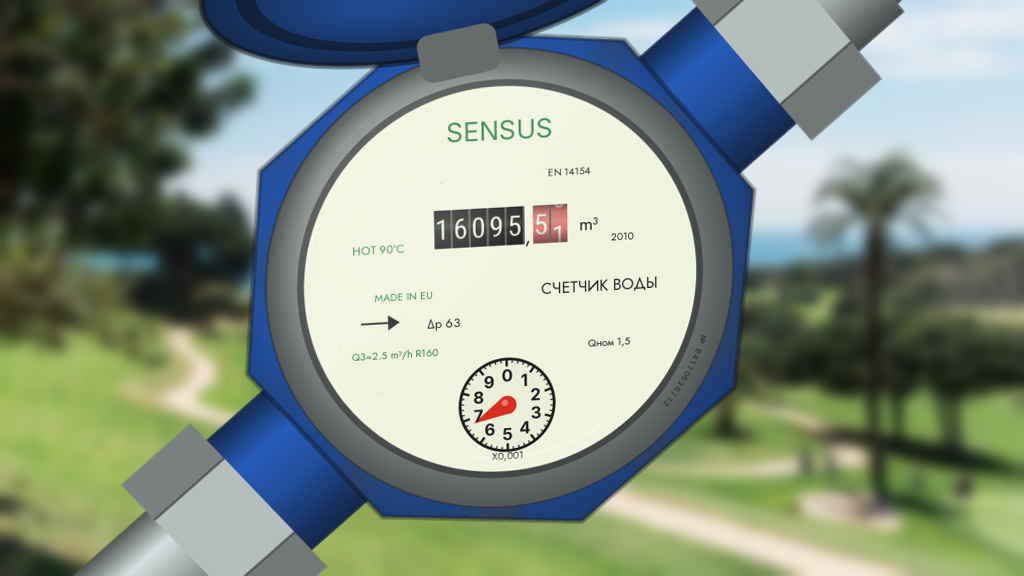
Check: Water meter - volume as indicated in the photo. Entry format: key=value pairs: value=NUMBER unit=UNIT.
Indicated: value=16095.506 unit=m³
